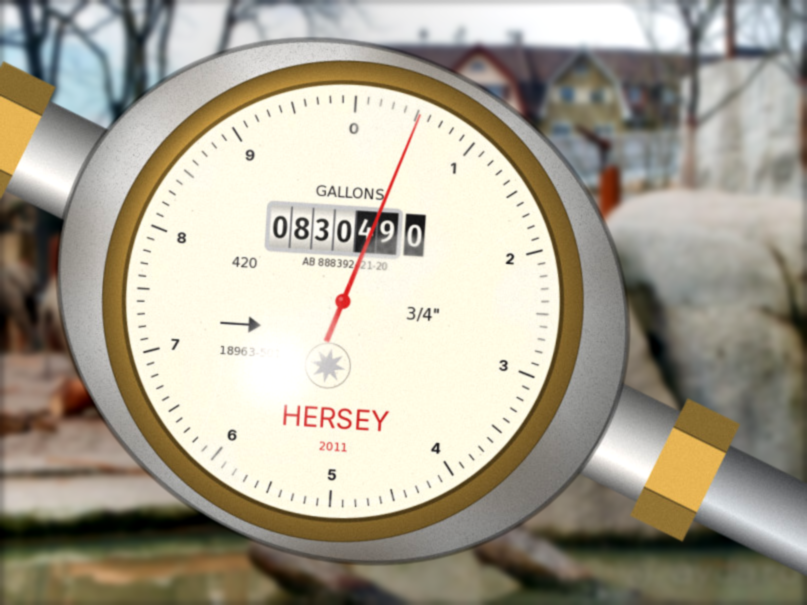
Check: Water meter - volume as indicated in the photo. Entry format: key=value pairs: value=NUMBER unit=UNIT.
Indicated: value=830490.5 unit=gal
